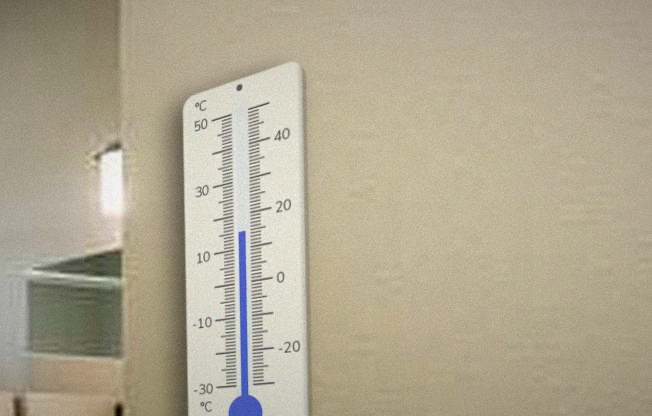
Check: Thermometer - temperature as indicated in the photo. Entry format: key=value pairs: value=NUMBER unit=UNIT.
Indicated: value=15 unit=°C
